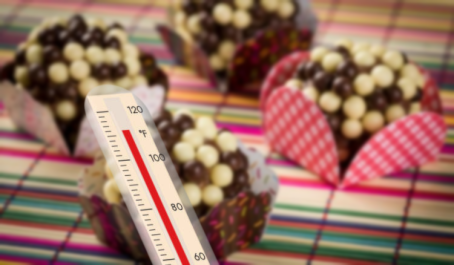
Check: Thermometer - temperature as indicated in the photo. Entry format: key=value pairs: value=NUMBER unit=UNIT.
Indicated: value=112 unit=°F
